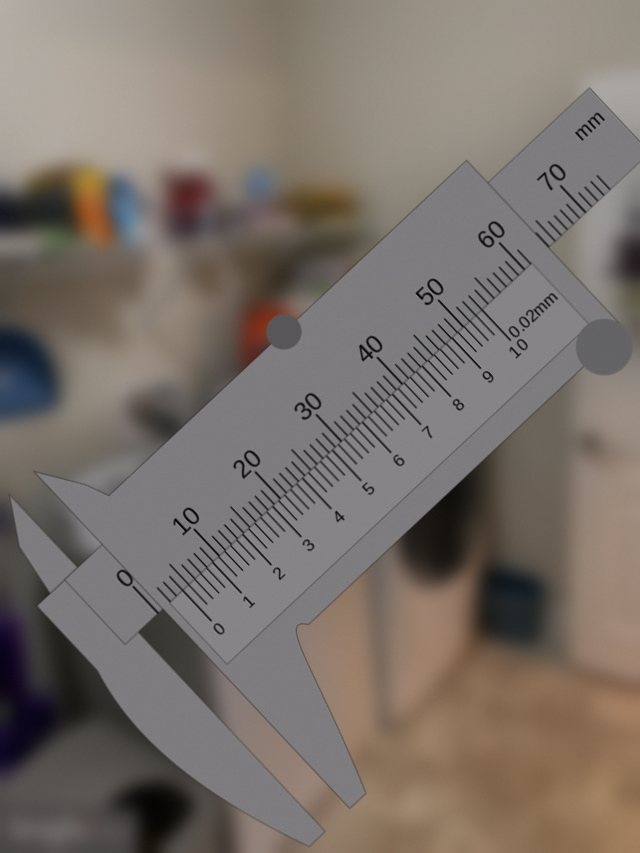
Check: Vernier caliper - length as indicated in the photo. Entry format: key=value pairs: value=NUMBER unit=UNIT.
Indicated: value=4.0 unit=mm
